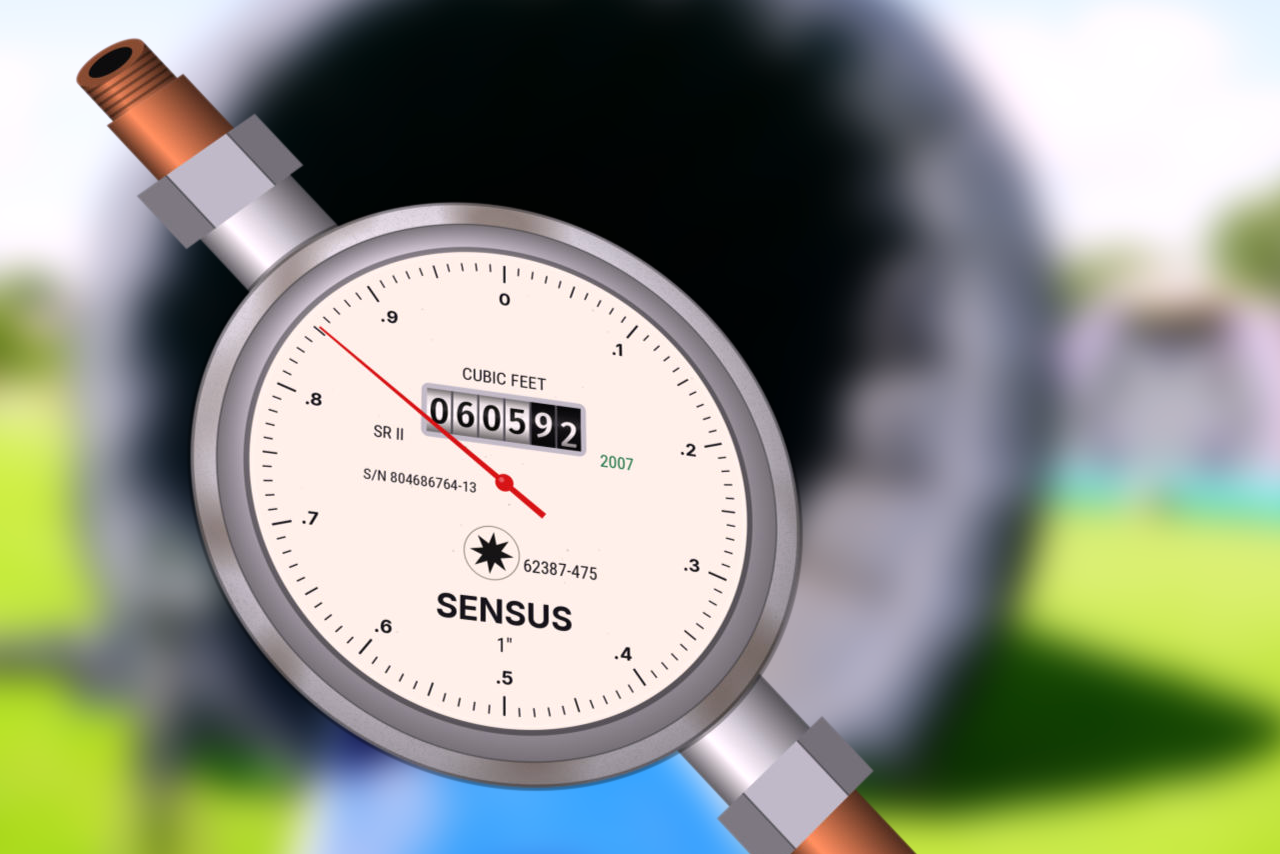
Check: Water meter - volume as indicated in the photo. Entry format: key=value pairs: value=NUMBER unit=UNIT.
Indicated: value=60591.85 unit=ft³
